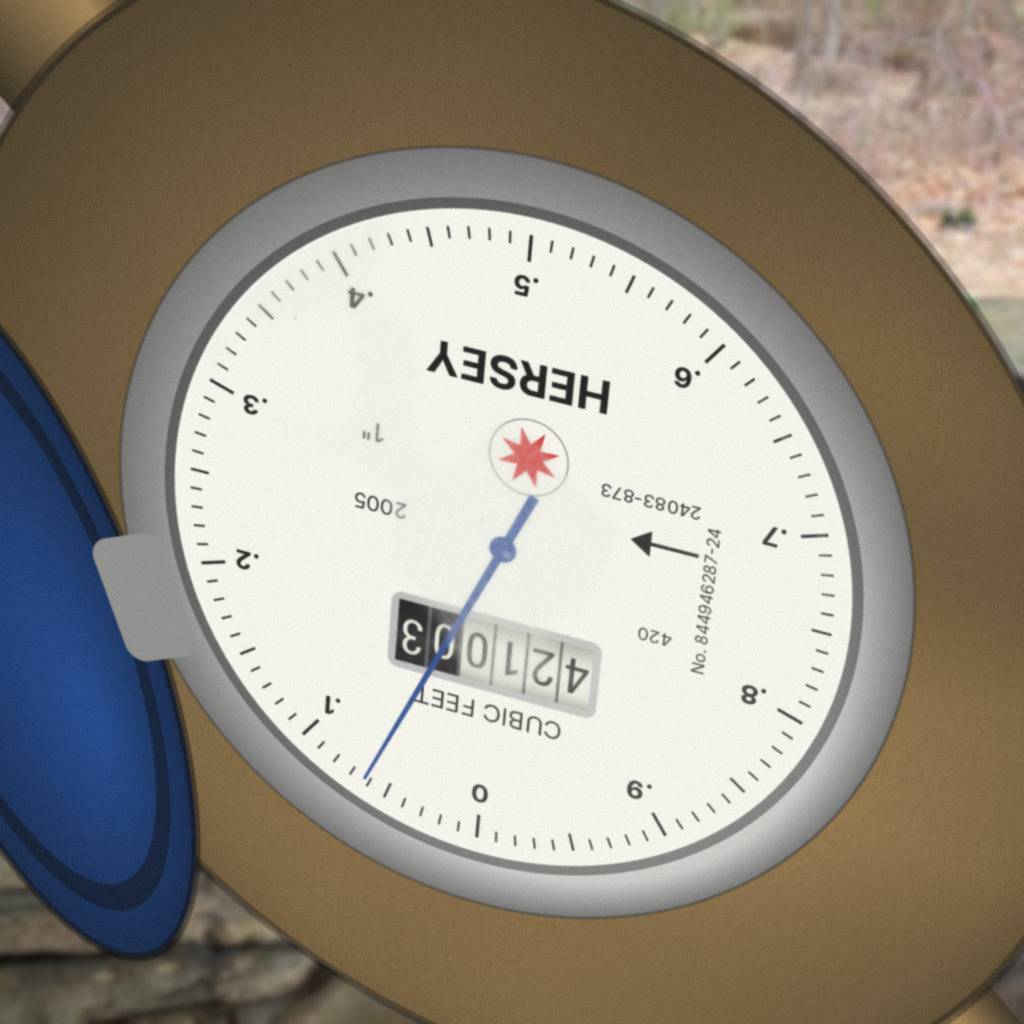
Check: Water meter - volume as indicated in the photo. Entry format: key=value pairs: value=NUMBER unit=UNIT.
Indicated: value=421003.06 unit=ft³
